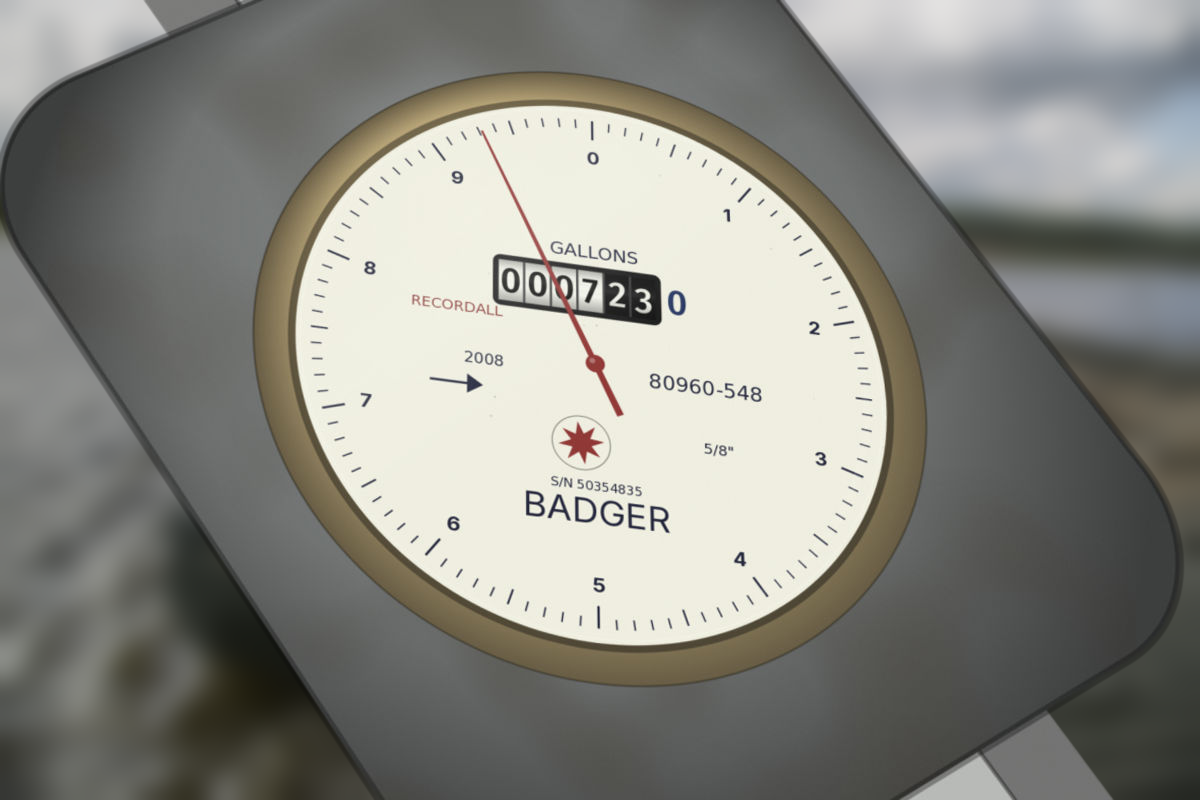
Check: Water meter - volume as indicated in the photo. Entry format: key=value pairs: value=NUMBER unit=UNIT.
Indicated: value=7229.3 unit=gal
